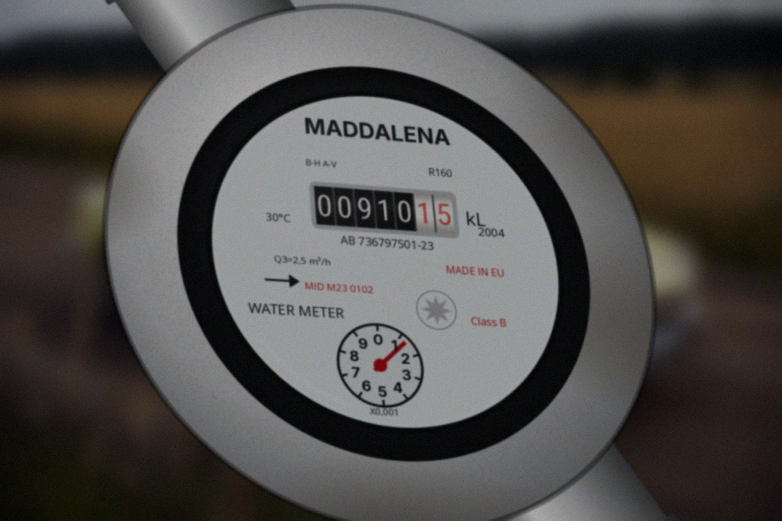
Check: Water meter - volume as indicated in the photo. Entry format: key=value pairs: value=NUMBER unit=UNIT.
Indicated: value=910.151 unit=kL
